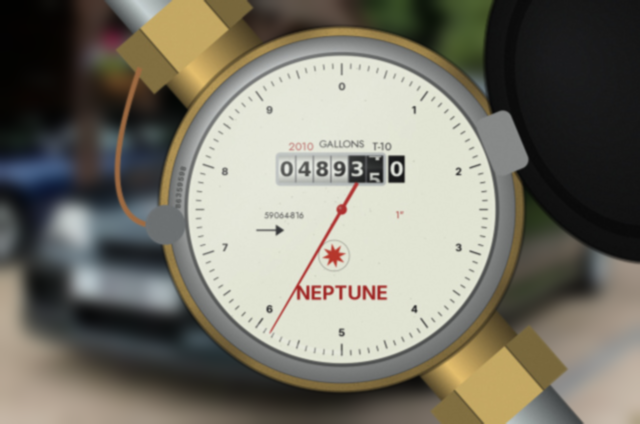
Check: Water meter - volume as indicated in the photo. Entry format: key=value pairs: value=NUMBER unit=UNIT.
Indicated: value=489345.8 unit=gal
